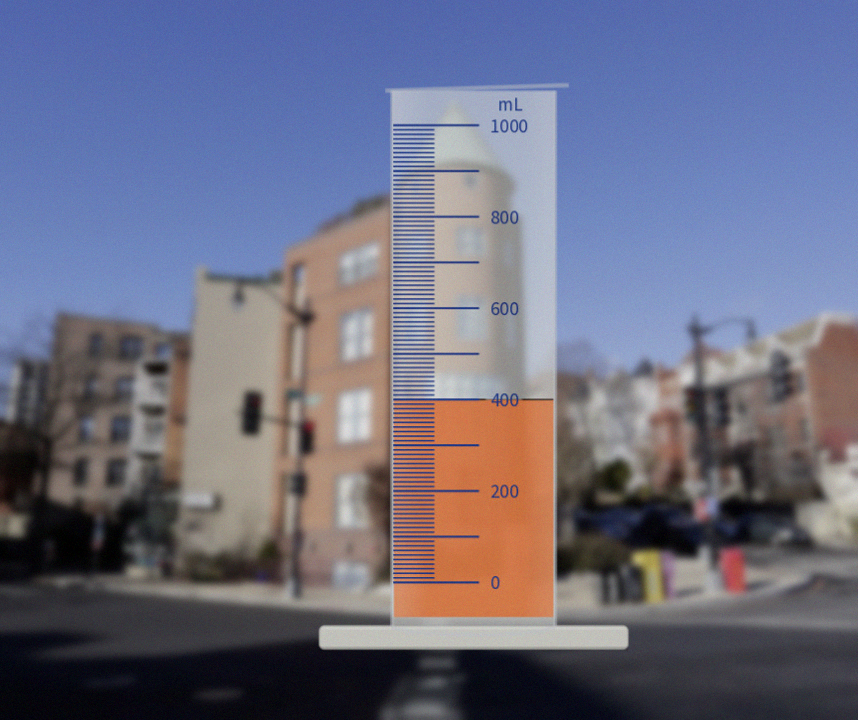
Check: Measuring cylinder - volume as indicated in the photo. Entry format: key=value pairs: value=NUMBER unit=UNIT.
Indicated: value=400 unit=mL
